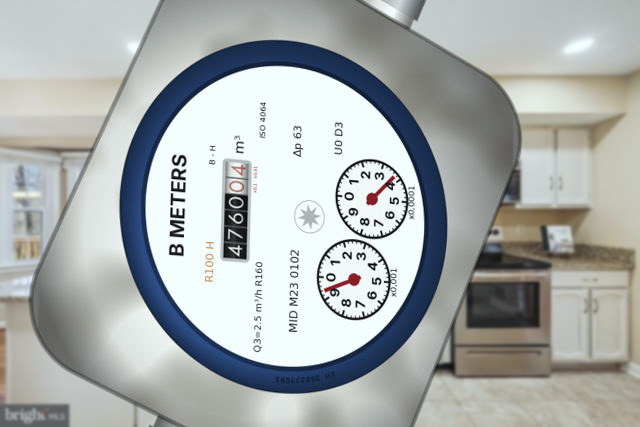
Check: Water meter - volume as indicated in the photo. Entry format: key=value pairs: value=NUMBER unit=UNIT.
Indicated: value=4760.0393 unit=m³
